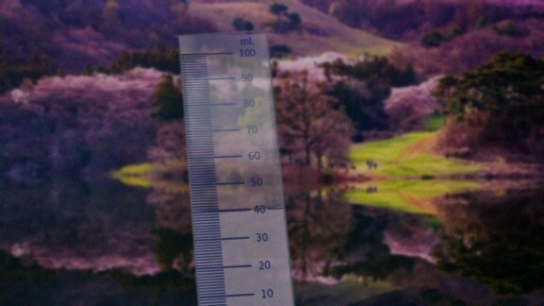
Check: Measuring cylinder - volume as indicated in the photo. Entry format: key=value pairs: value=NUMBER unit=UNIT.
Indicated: value=40 unit=mL
